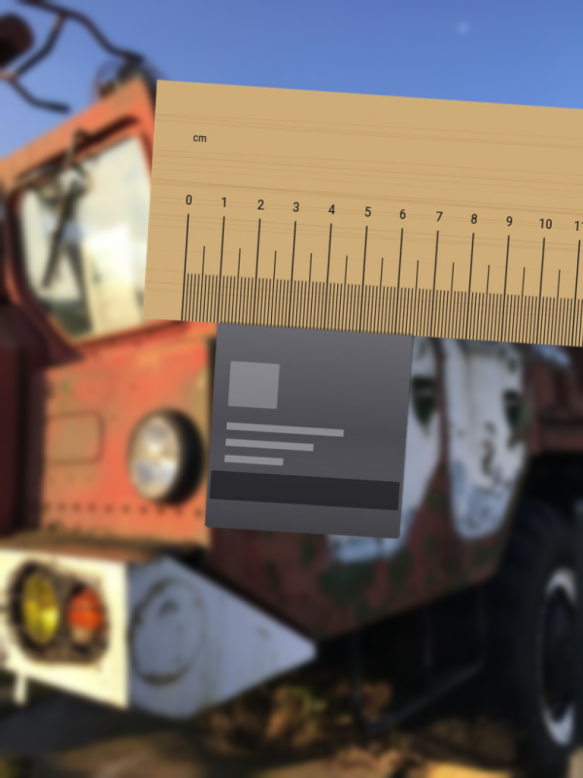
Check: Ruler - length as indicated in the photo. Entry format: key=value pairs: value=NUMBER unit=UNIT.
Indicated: value=5.5 unit=cm
